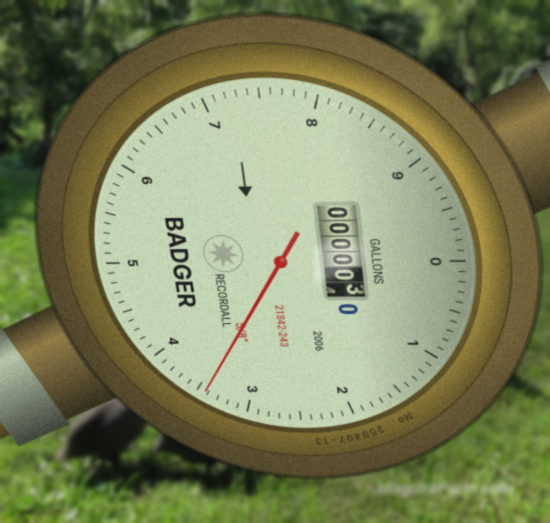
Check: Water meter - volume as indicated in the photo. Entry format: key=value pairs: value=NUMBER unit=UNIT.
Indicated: value=33.4 unit=gal
